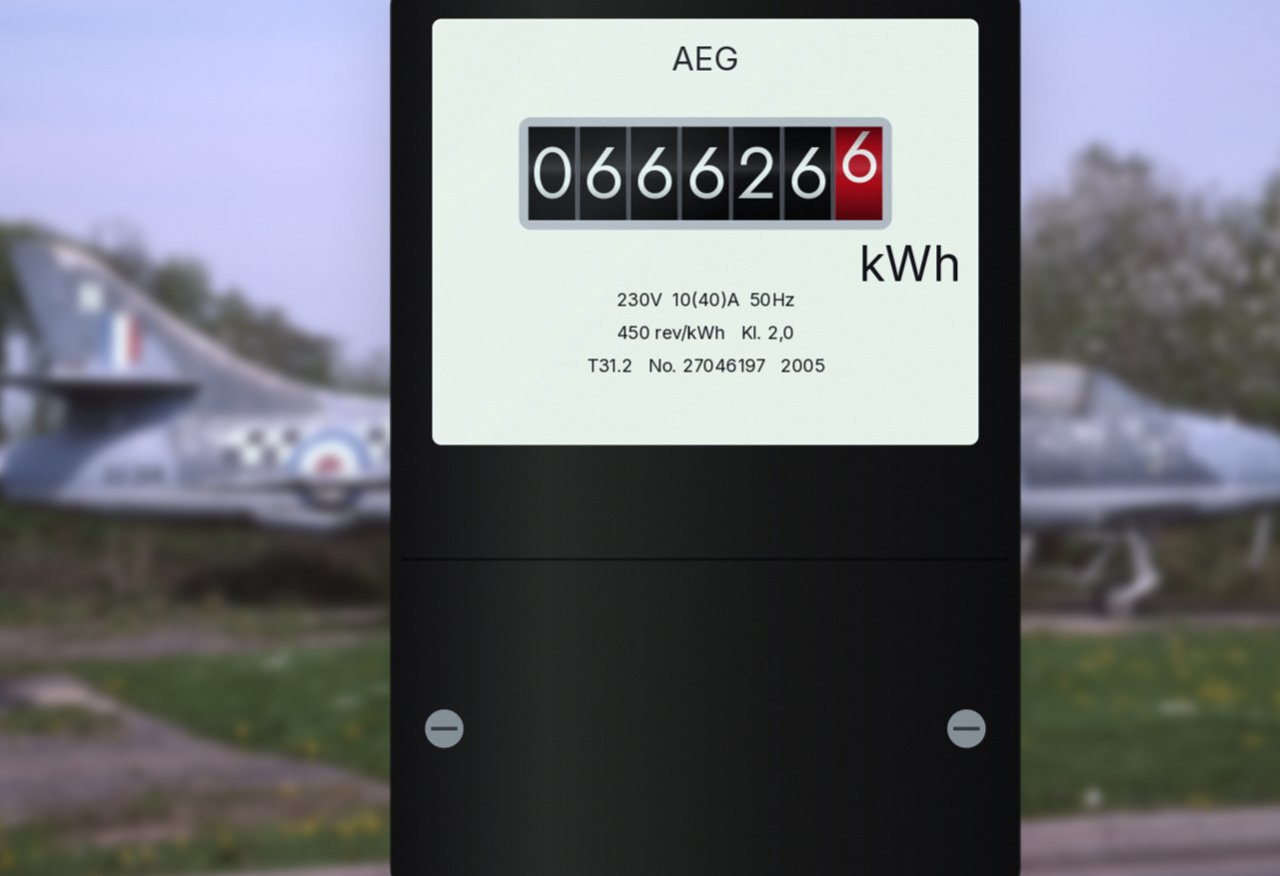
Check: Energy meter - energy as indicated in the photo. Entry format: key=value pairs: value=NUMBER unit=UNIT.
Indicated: value=66626.6 unit=kWh
